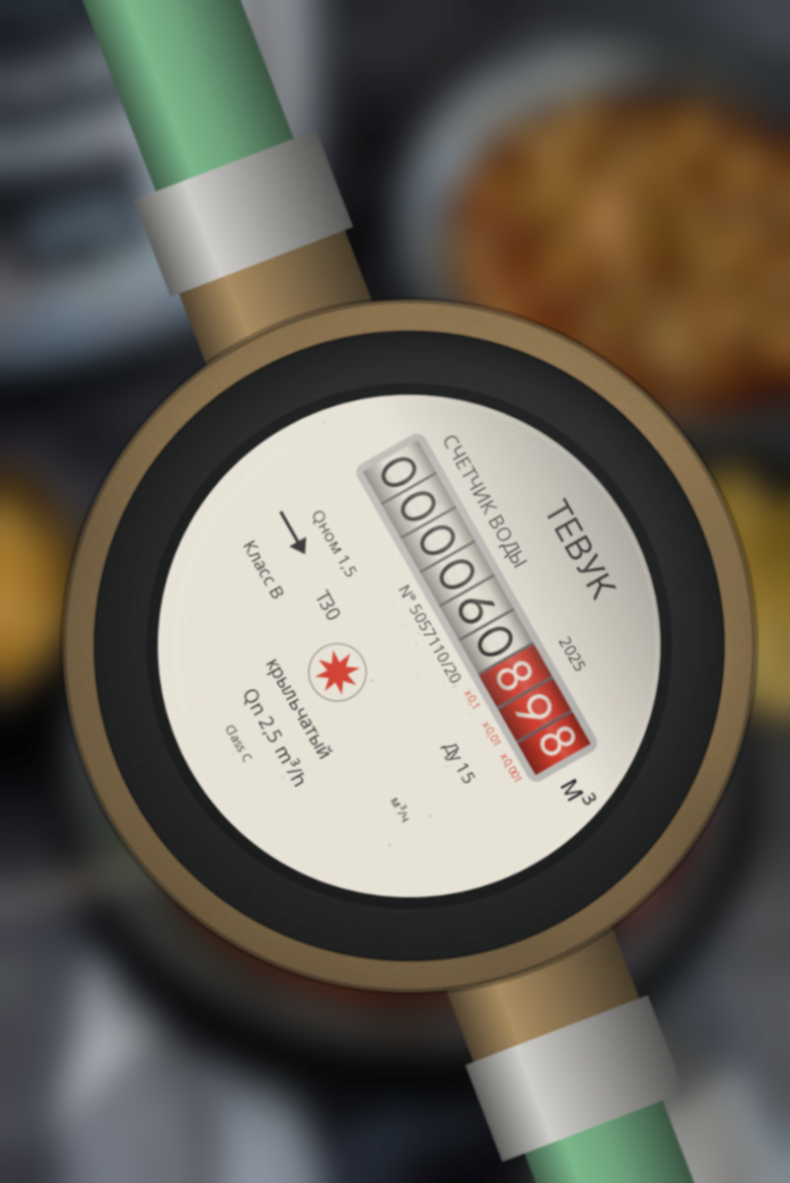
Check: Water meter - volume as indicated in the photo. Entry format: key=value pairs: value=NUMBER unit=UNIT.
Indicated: value=60.898 unit=m³
